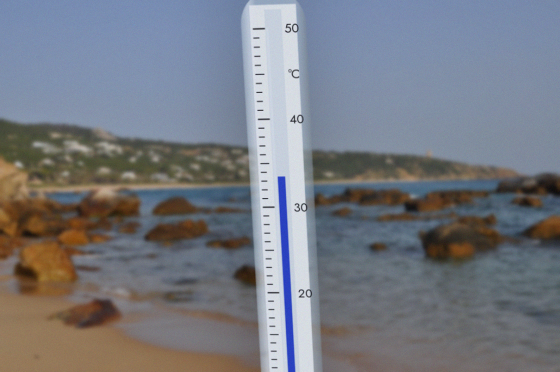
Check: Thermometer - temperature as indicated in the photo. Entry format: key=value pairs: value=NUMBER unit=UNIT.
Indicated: value=33.5 unit=°C
